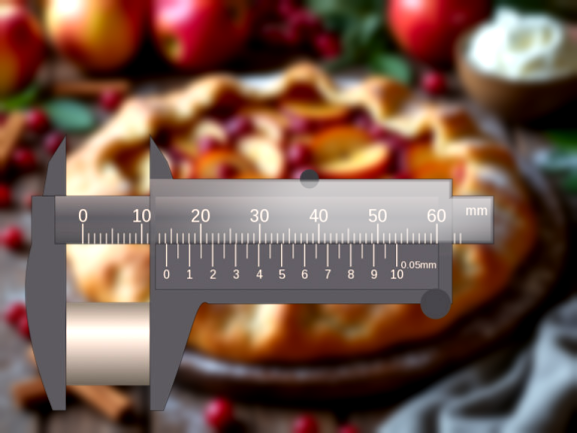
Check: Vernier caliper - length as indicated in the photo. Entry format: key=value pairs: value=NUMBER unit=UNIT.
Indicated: value=14.2 unit=mm
